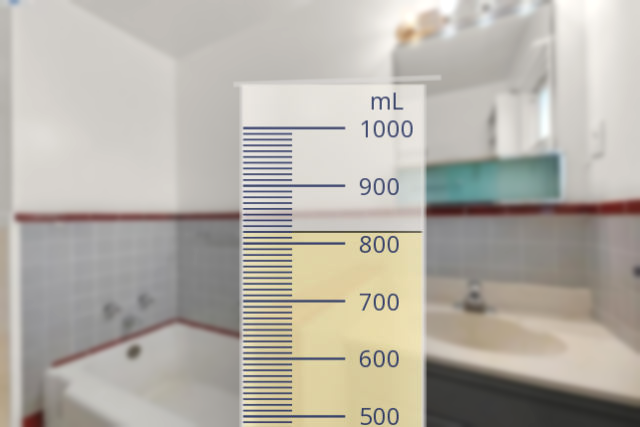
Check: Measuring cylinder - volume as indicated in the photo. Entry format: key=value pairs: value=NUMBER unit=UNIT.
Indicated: value=820 unit=mL
